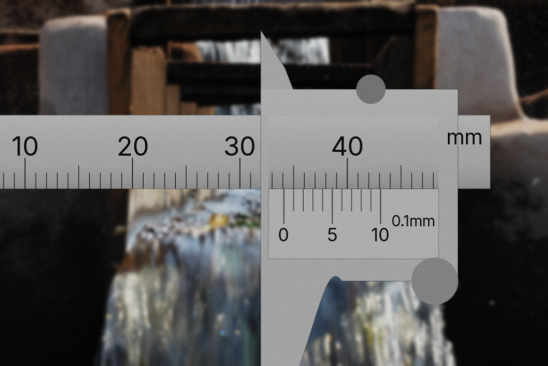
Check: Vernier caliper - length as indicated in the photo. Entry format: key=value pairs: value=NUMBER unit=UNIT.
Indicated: value=34.1 unit=mm
